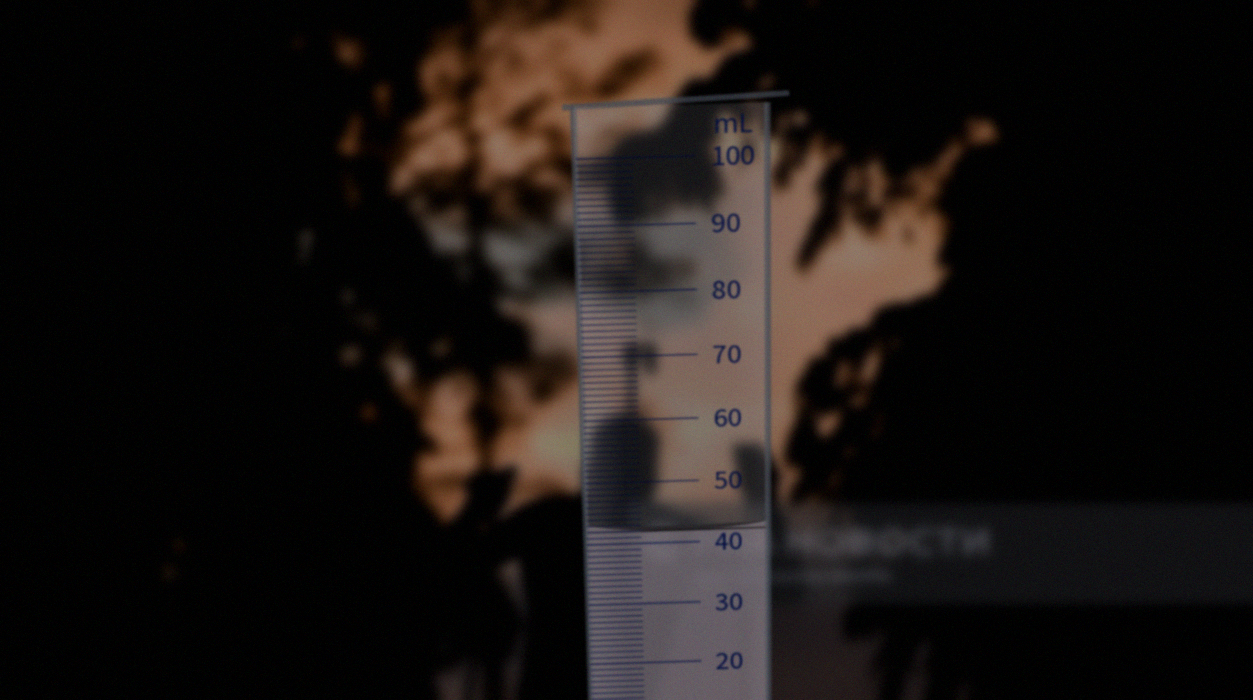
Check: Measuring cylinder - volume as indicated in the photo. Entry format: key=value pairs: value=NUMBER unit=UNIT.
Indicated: value=42 unit=mL
